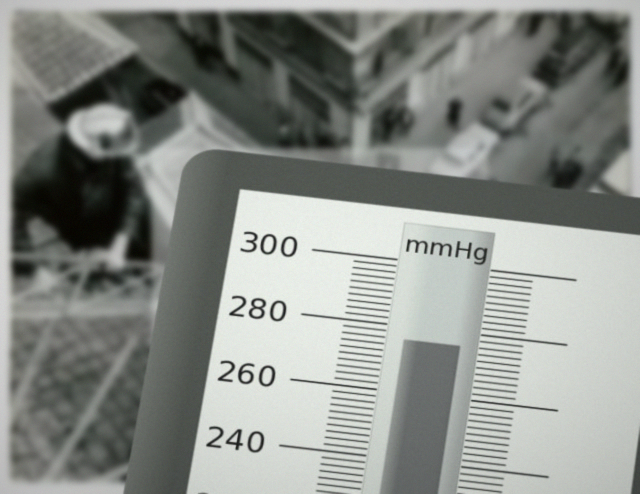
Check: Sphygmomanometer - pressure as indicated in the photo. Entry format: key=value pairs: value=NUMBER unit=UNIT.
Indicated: value=276 unit=mmHg
